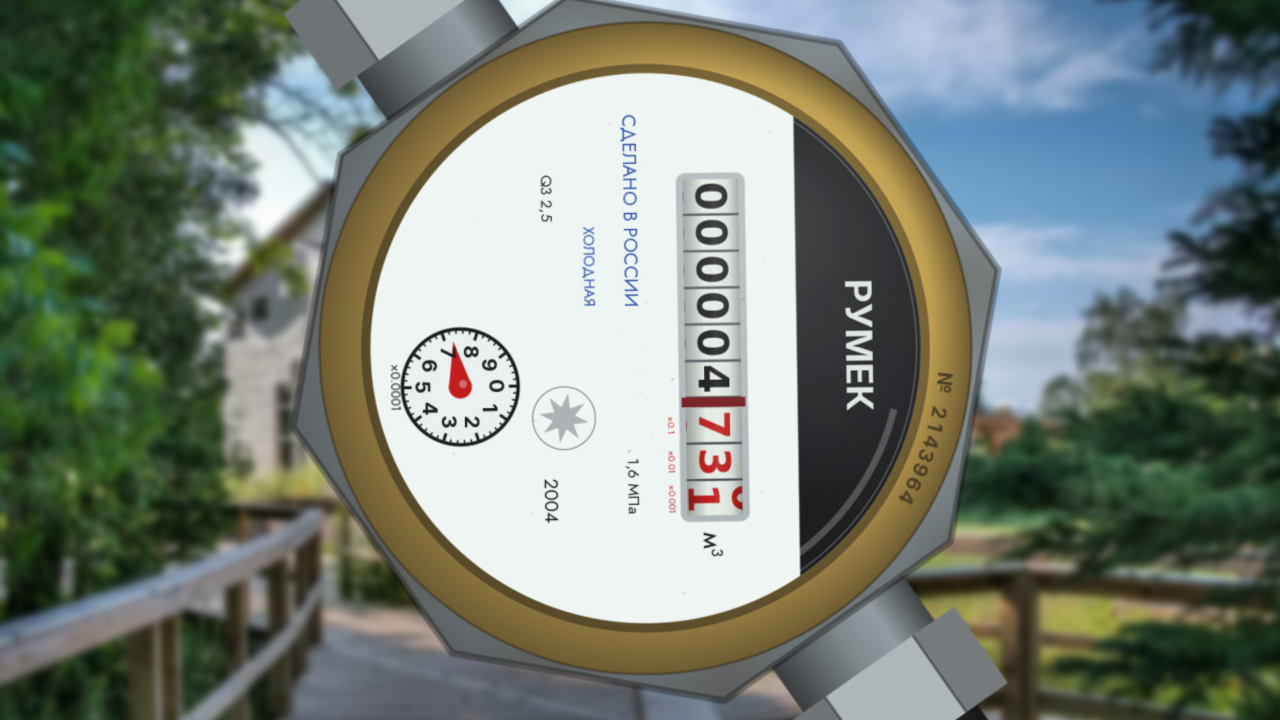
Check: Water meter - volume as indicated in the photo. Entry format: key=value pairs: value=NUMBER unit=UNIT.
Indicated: value=4.7307 unit=m³
